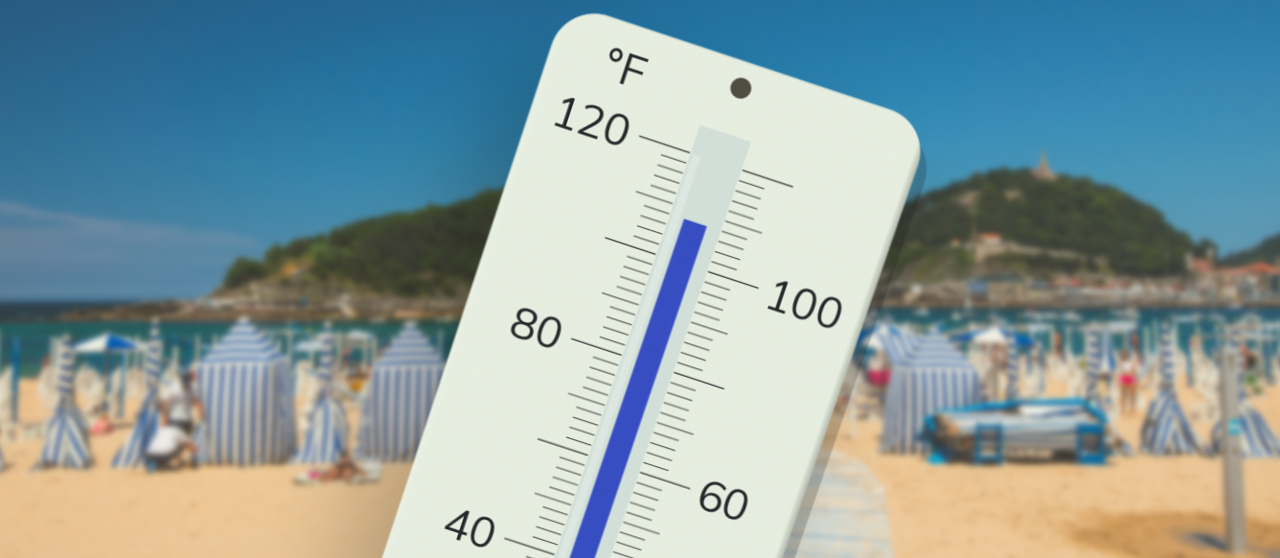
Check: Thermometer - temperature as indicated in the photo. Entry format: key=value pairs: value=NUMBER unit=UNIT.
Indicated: value=108 unit=°F
